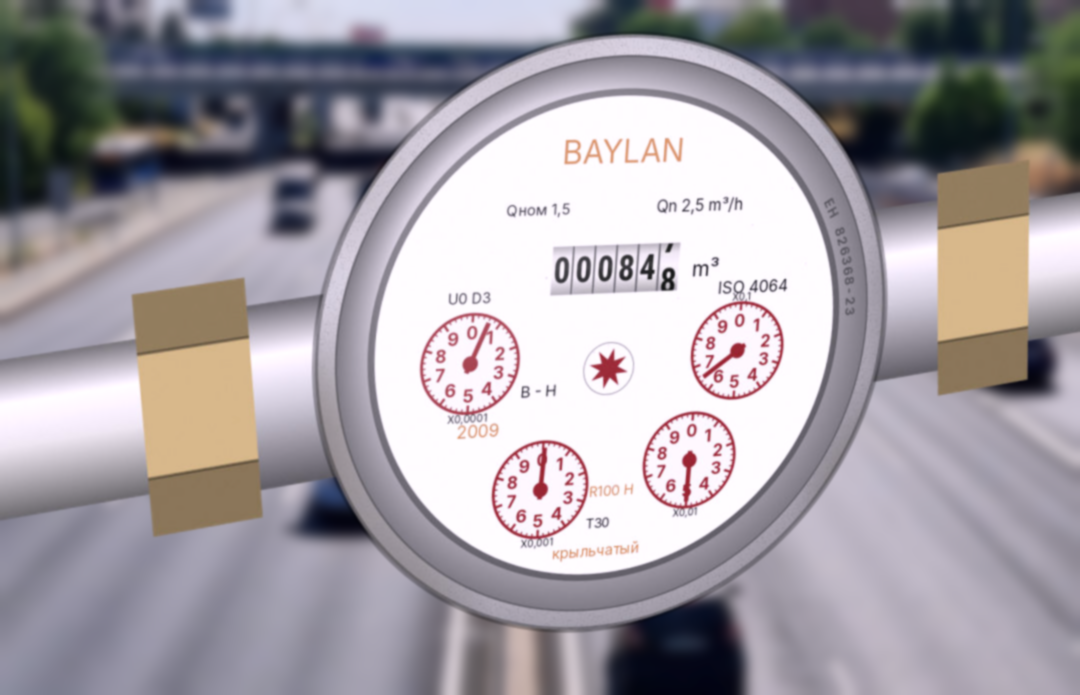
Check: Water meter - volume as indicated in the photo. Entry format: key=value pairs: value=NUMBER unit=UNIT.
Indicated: value=847.6500 unit=m³
